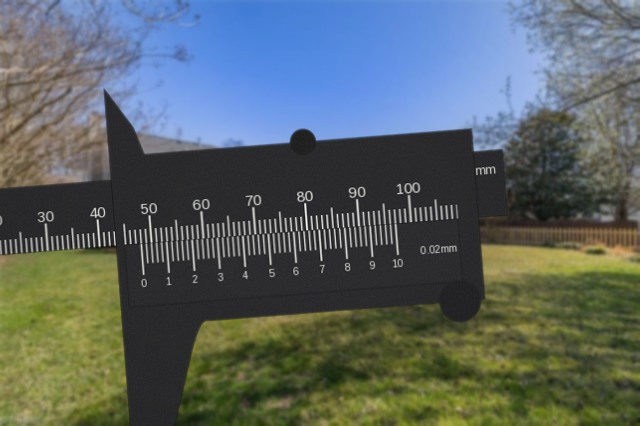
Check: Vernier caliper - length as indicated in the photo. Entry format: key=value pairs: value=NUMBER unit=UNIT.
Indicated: value=48.0 unit=mm
